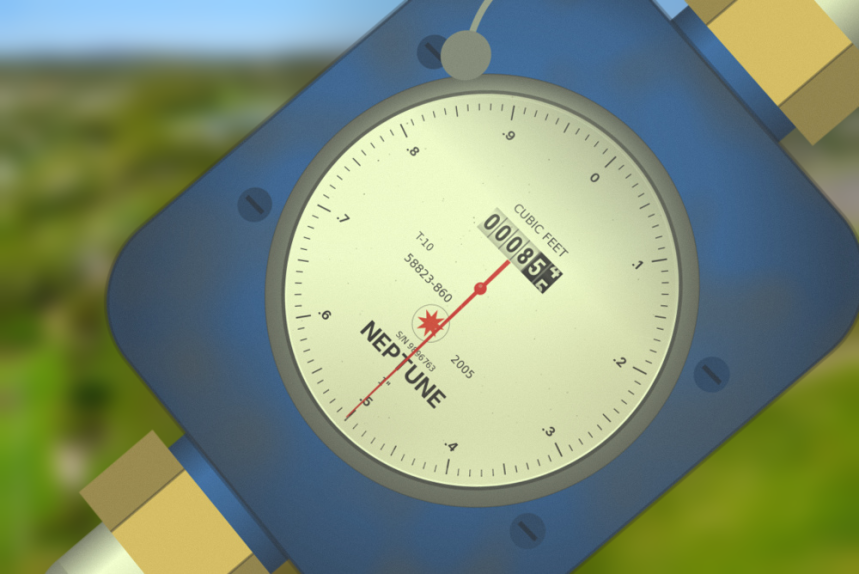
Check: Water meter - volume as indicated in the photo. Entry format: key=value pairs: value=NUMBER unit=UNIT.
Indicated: value=854.50 unit=ft³
